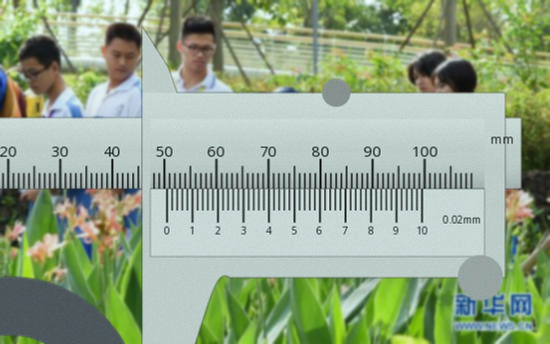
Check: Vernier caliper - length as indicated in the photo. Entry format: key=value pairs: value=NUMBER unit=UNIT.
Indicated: value=50.5 unit=mm
